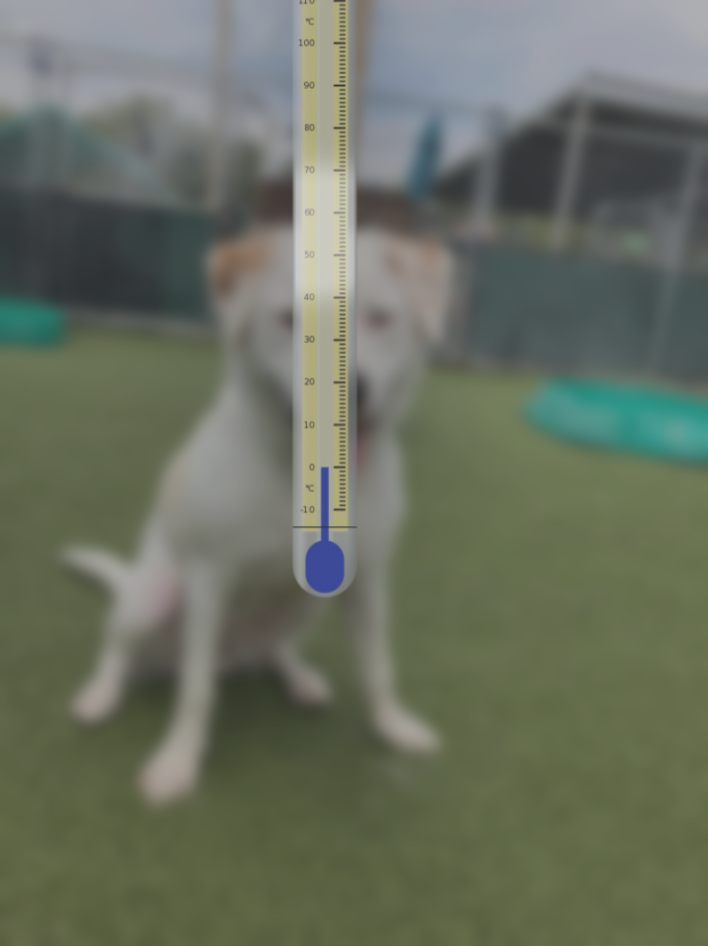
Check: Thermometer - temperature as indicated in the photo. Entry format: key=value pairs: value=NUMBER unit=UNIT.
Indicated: value=0 unit=°C
